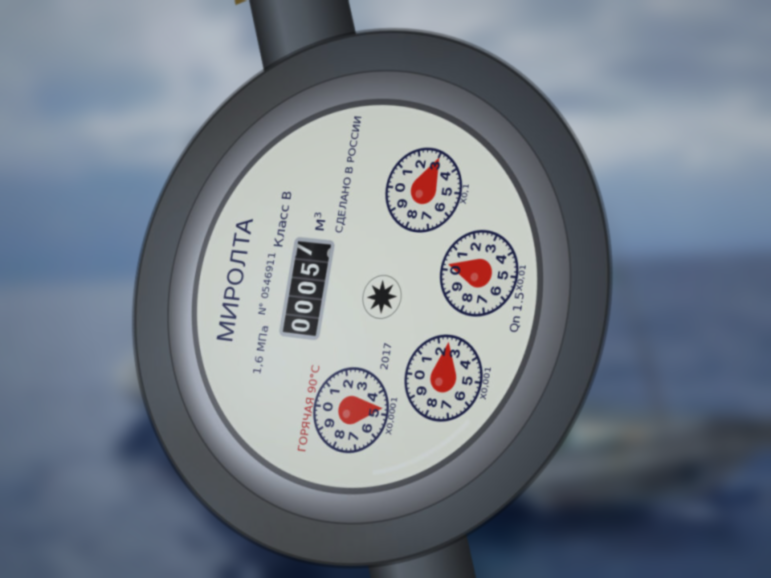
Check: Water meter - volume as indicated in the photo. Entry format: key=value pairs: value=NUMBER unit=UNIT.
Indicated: value=57.3024 unit=m³
